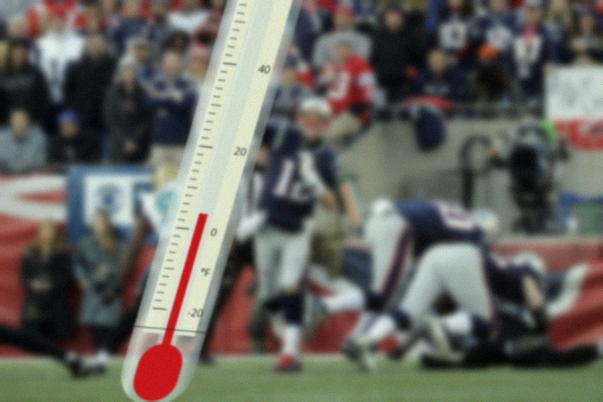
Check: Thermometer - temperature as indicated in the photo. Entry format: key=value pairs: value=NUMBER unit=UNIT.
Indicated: value=4 unit=°F
